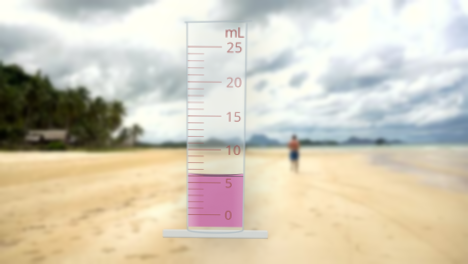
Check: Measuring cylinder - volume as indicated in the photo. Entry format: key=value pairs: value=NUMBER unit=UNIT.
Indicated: value=6 unit=mL
